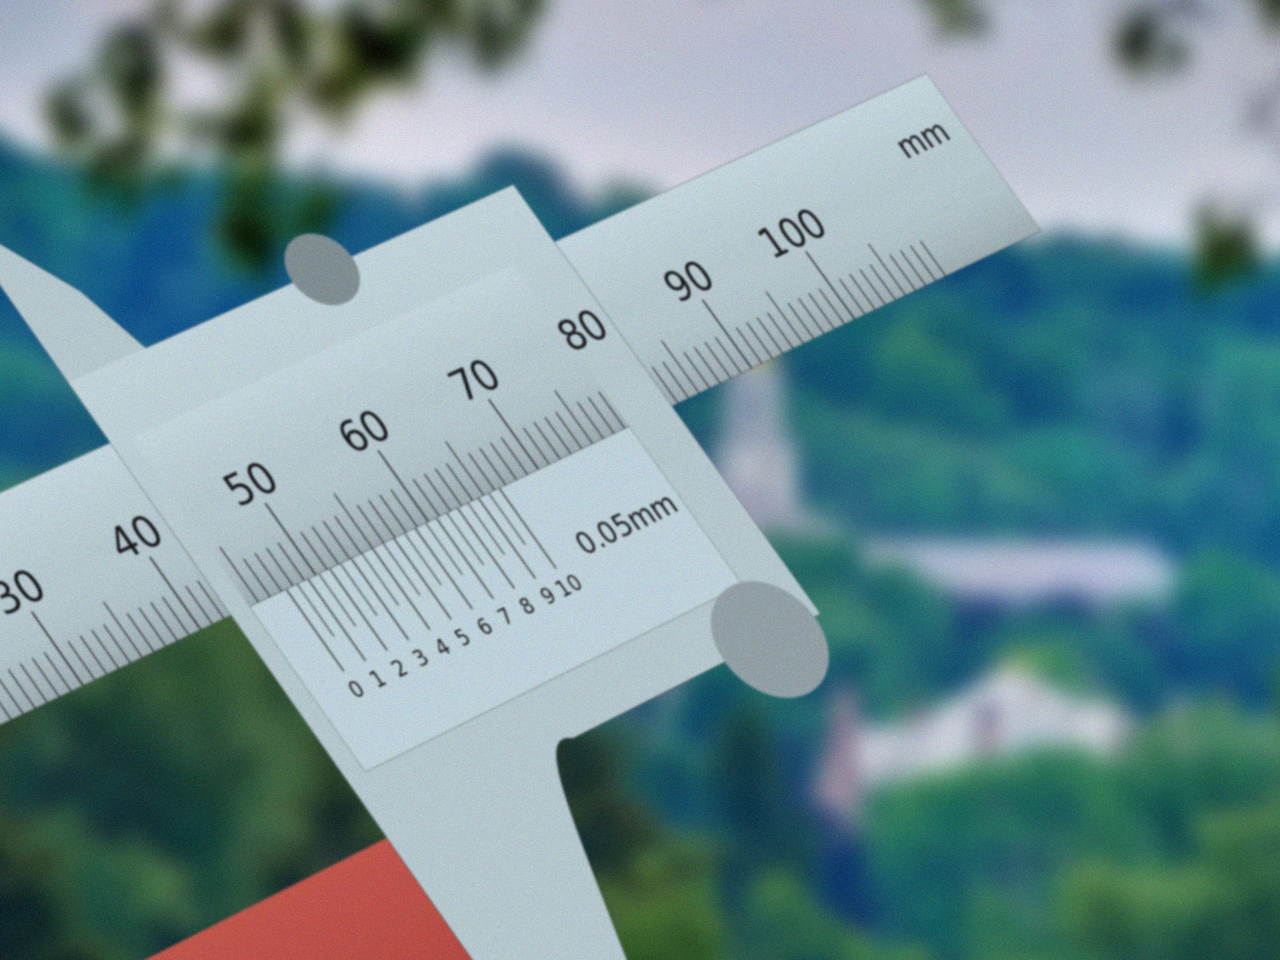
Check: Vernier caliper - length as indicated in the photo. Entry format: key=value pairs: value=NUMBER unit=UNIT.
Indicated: value=47.4 unit=mm
